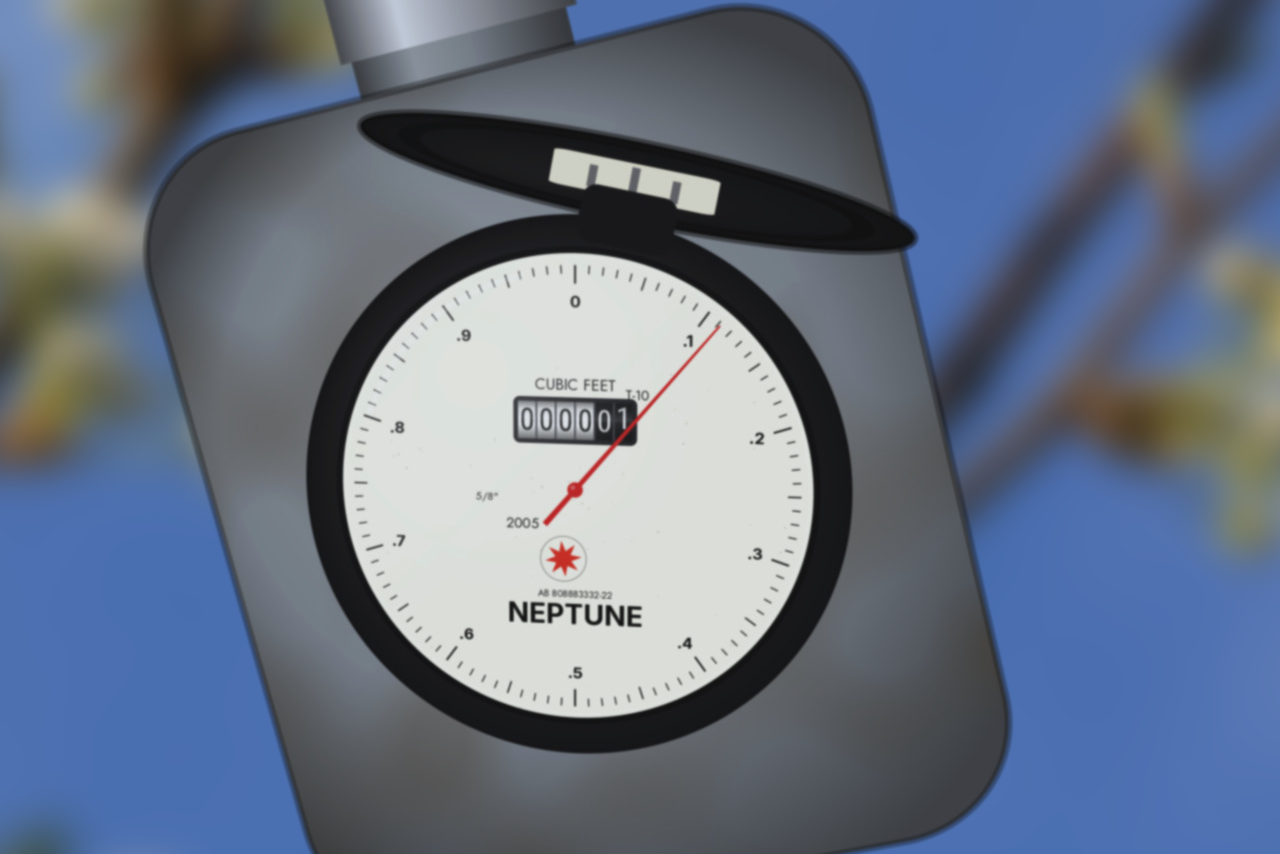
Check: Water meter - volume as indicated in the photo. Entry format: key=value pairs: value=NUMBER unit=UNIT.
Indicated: value=1.11 unit=ft³
